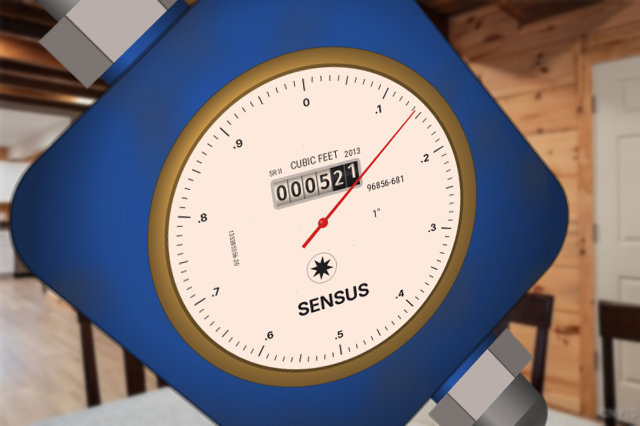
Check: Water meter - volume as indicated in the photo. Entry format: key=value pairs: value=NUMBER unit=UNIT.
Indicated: value=521.14 unit=ft³
